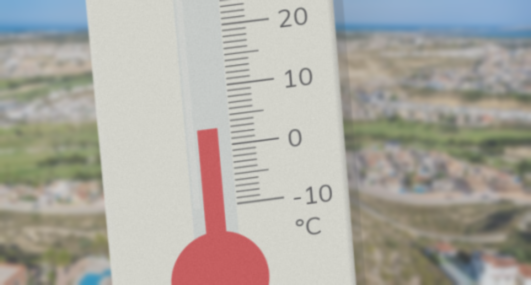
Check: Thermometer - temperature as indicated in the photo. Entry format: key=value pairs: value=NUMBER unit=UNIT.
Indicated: value=3 unit=°C
